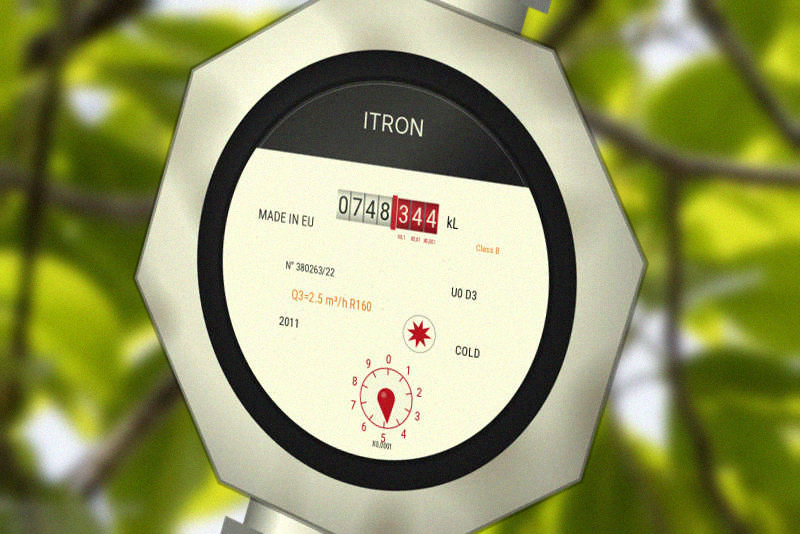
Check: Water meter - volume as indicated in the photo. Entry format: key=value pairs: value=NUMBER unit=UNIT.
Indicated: value=748.3444 unit=kL
